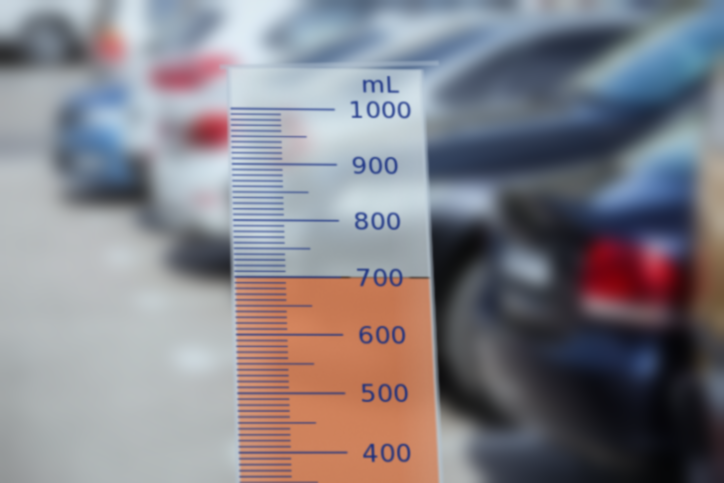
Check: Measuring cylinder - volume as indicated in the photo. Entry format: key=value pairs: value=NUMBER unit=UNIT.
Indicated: value=700 unit=mL
